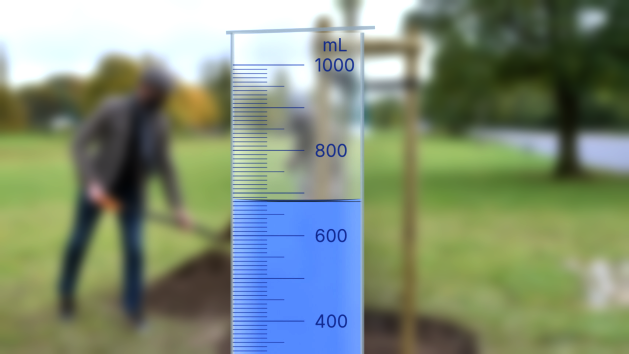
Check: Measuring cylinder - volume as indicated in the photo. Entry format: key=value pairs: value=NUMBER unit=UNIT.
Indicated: value=680 unit=mL
